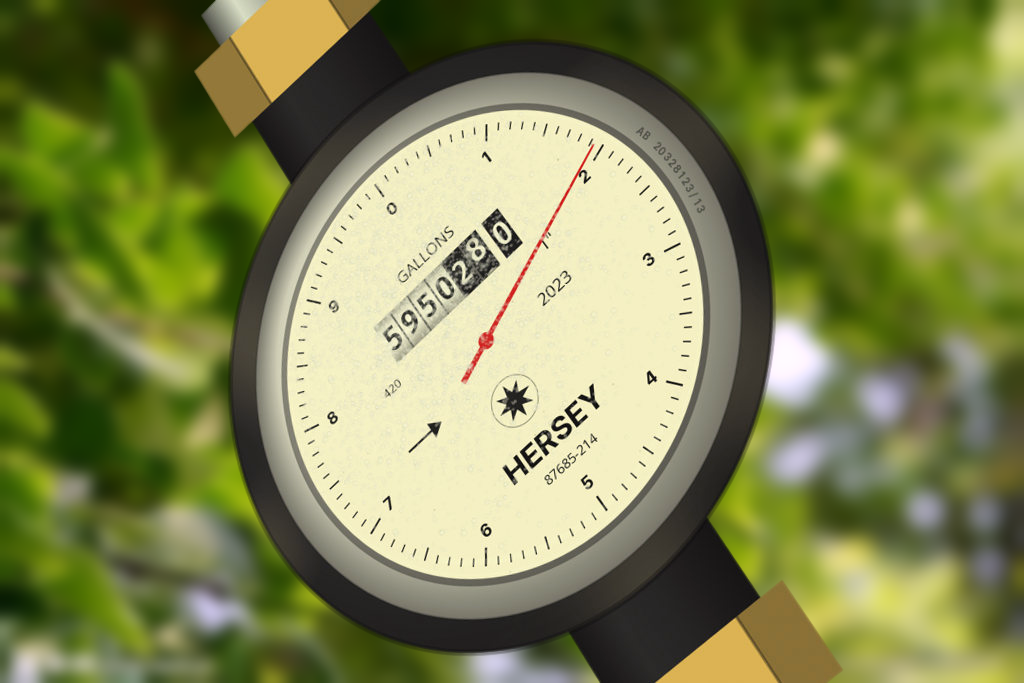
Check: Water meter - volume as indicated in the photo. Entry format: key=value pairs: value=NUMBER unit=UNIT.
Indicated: value=5950281.9 unit=gal
